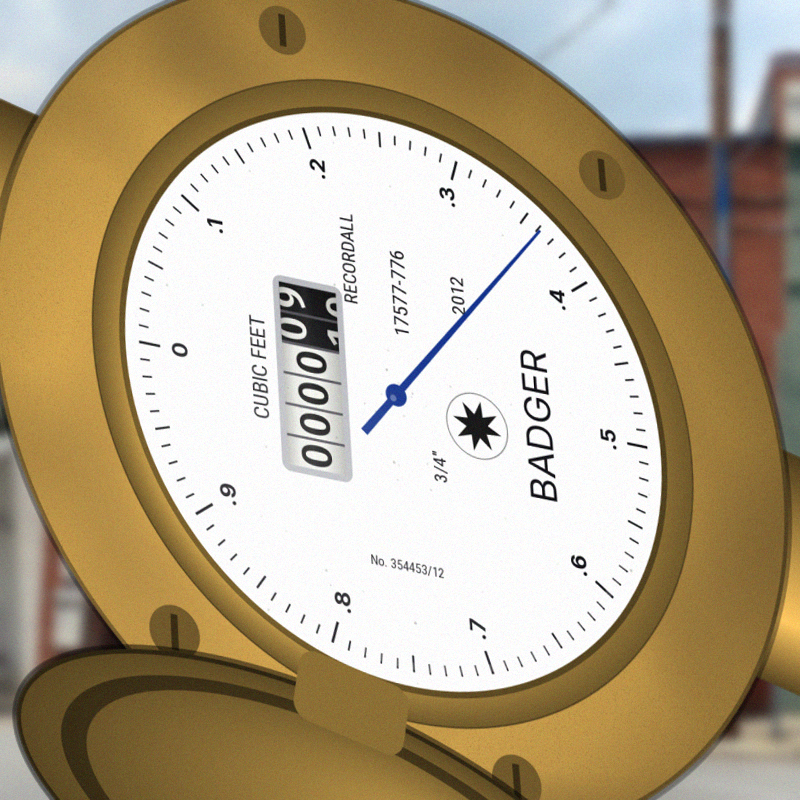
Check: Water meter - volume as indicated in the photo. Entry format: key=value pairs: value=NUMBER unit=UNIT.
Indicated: value=9.36 unit=ft³
